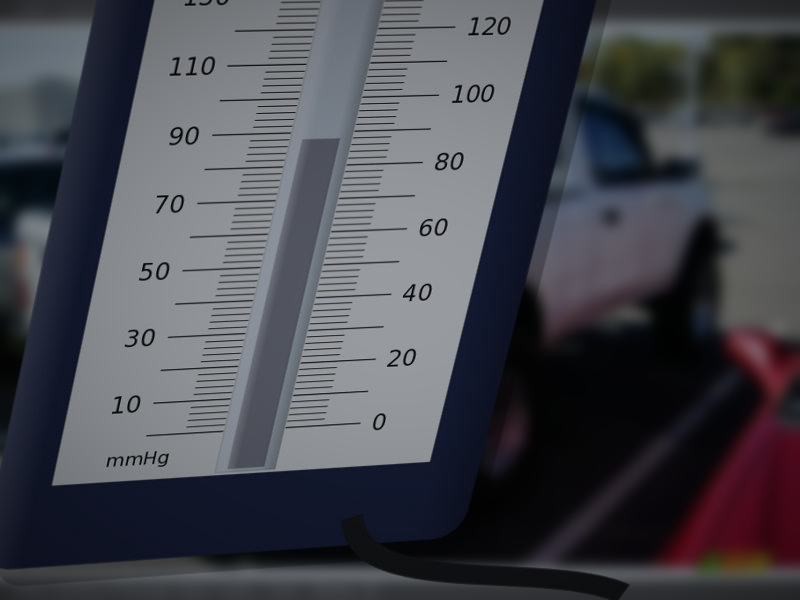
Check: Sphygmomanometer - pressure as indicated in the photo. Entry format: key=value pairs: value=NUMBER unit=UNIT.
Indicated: value=88 unit=mmHg
